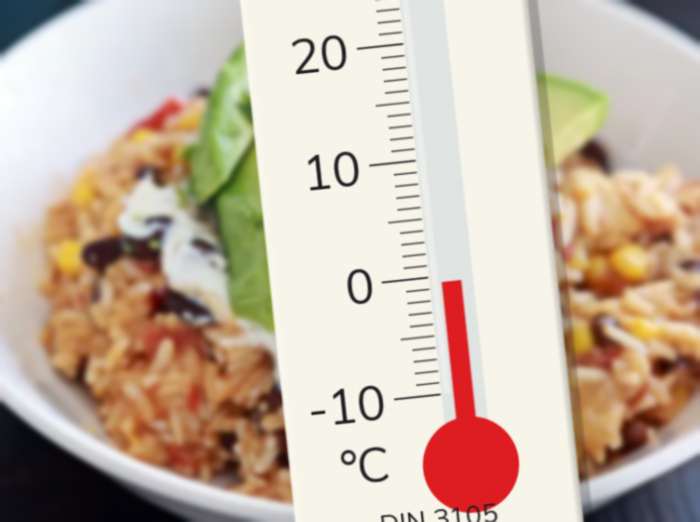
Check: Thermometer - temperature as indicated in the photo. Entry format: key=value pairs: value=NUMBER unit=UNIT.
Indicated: value=-0.5 unit=°C
